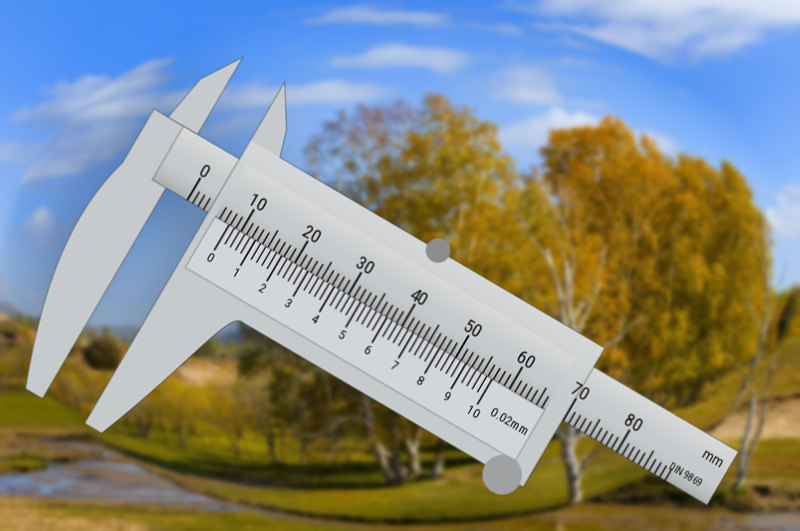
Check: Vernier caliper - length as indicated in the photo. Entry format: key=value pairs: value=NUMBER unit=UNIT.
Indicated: value=7.8 unit=mm
